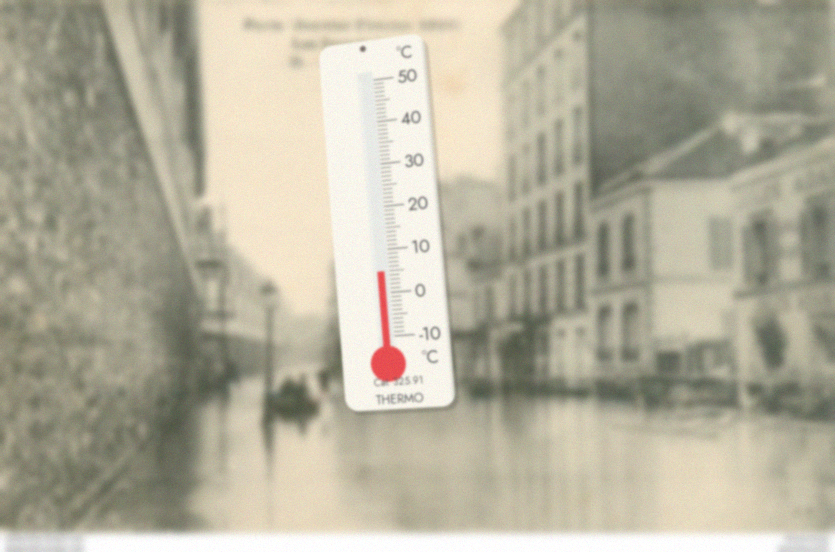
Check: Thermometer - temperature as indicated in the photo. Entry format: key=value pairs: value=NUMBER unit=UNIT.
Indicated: value=5 unit=°C
